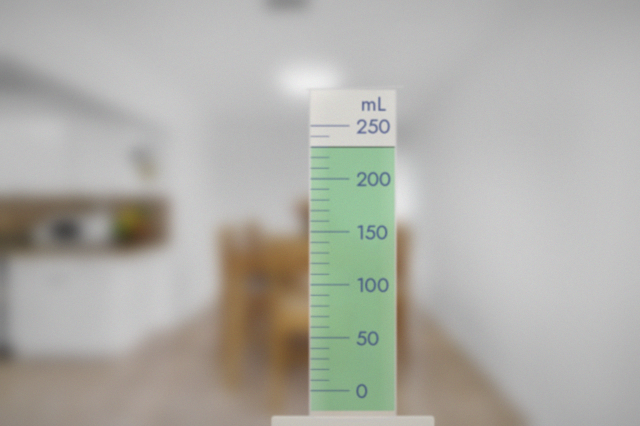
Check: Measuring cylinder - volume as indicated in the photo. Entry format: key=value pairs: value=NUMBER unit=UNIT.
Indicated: value=230 unit=mL
